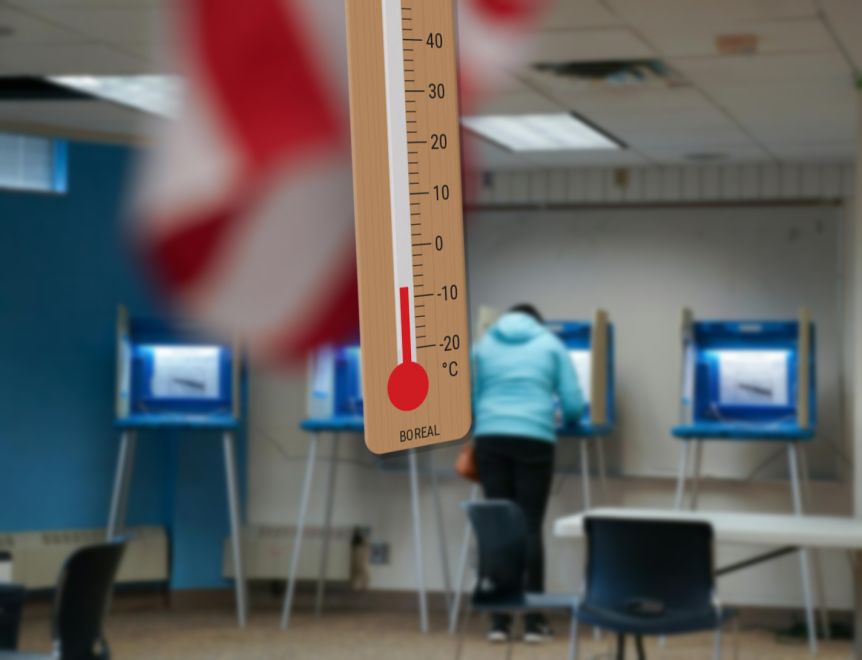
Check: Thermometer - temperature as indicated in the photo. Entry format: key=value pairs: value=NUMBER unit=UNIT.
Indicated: value=-8 unit=°C
